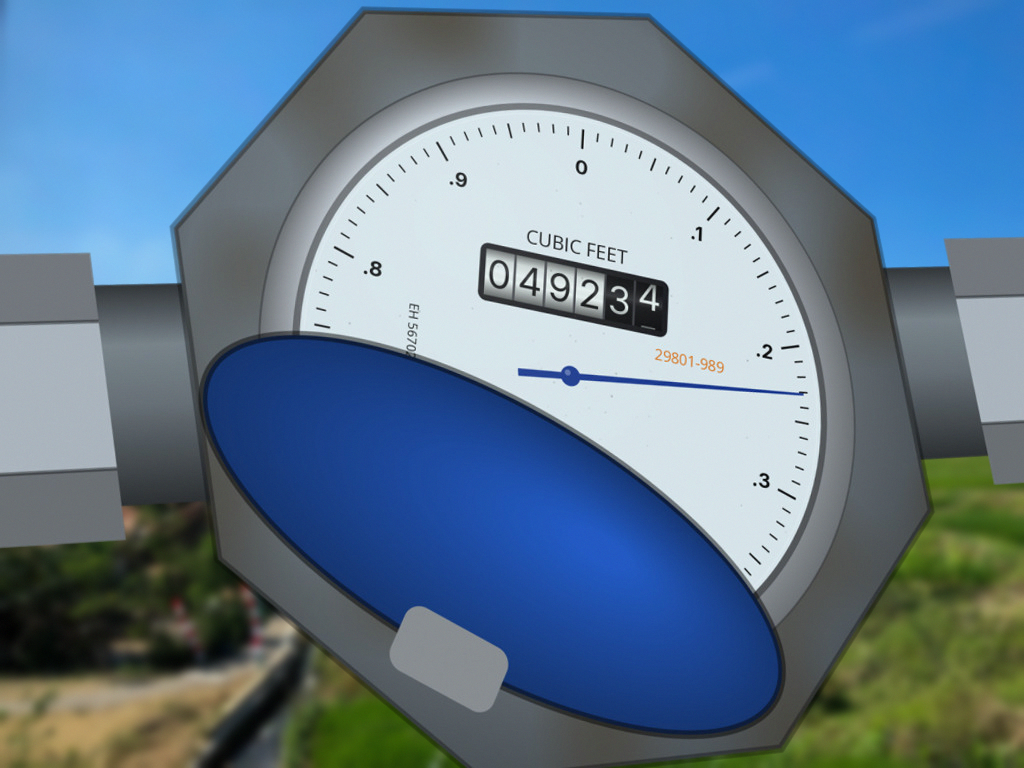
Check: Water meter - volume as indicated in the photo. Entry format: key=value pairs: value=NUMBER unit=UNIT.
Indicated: value=49234.23 unit=ft³
